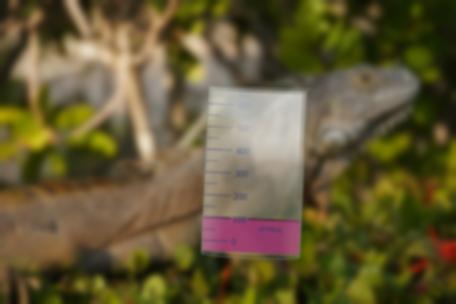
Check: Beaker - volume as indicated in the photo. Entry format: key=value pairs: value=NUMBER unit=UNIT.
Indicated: value=100 unit=mL
